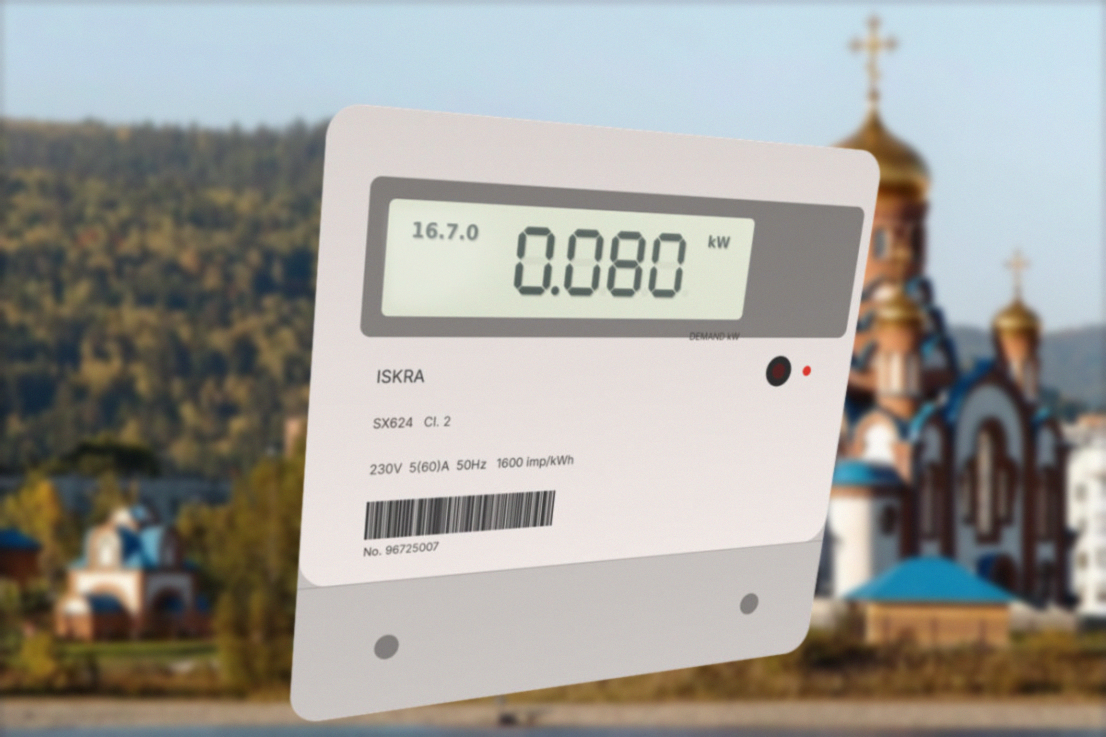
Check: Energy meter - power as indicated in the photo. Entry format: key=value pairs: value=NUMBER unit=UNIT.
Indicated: value=0.080 unit=kW
